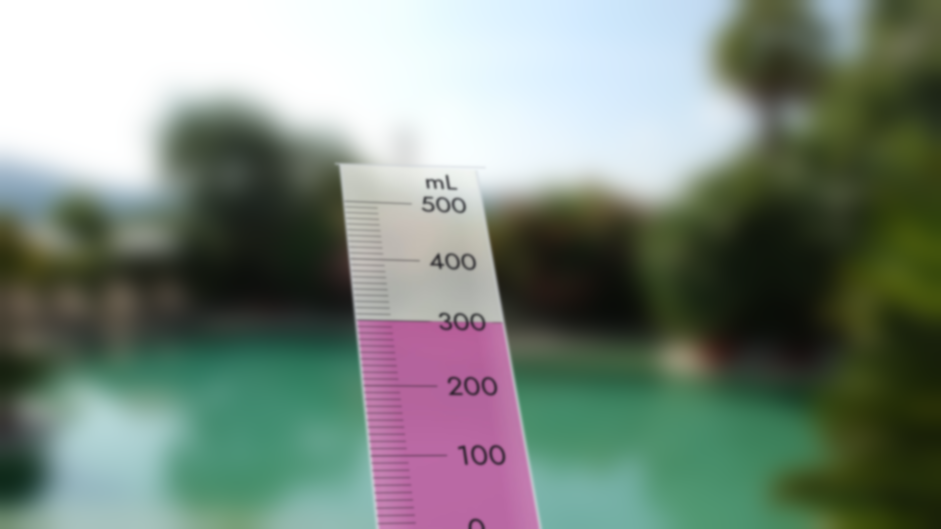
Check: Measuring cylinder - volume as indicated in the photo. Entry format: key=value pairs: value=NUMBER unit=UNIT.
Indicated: value=300 unit=mL
